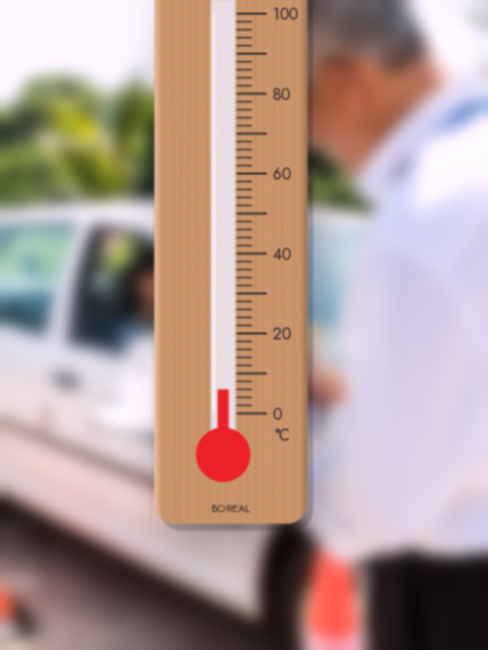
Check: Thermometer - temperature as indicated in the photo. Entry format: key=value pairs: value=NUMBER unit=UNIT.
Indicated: value=6 unit=°C
